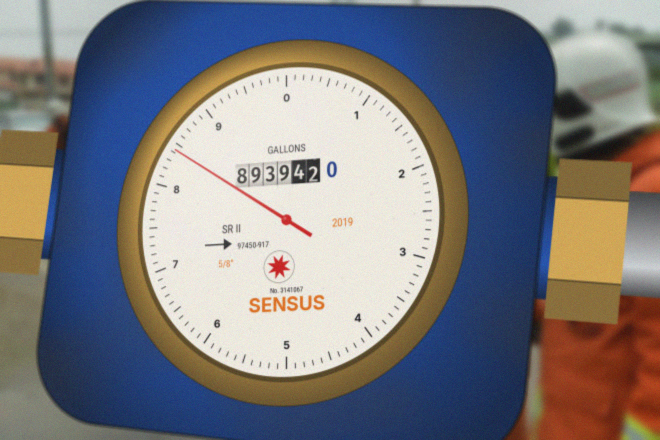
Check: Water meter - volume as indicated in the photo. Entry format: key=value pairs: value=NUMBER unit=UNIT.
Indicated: value=8939418.4 unit=gal
